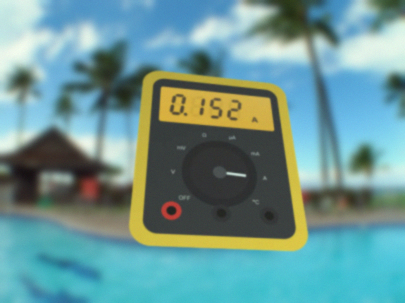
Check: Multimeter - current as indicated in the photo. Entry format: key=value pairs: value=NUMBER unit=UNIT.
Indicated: value=0.152 unit=A
